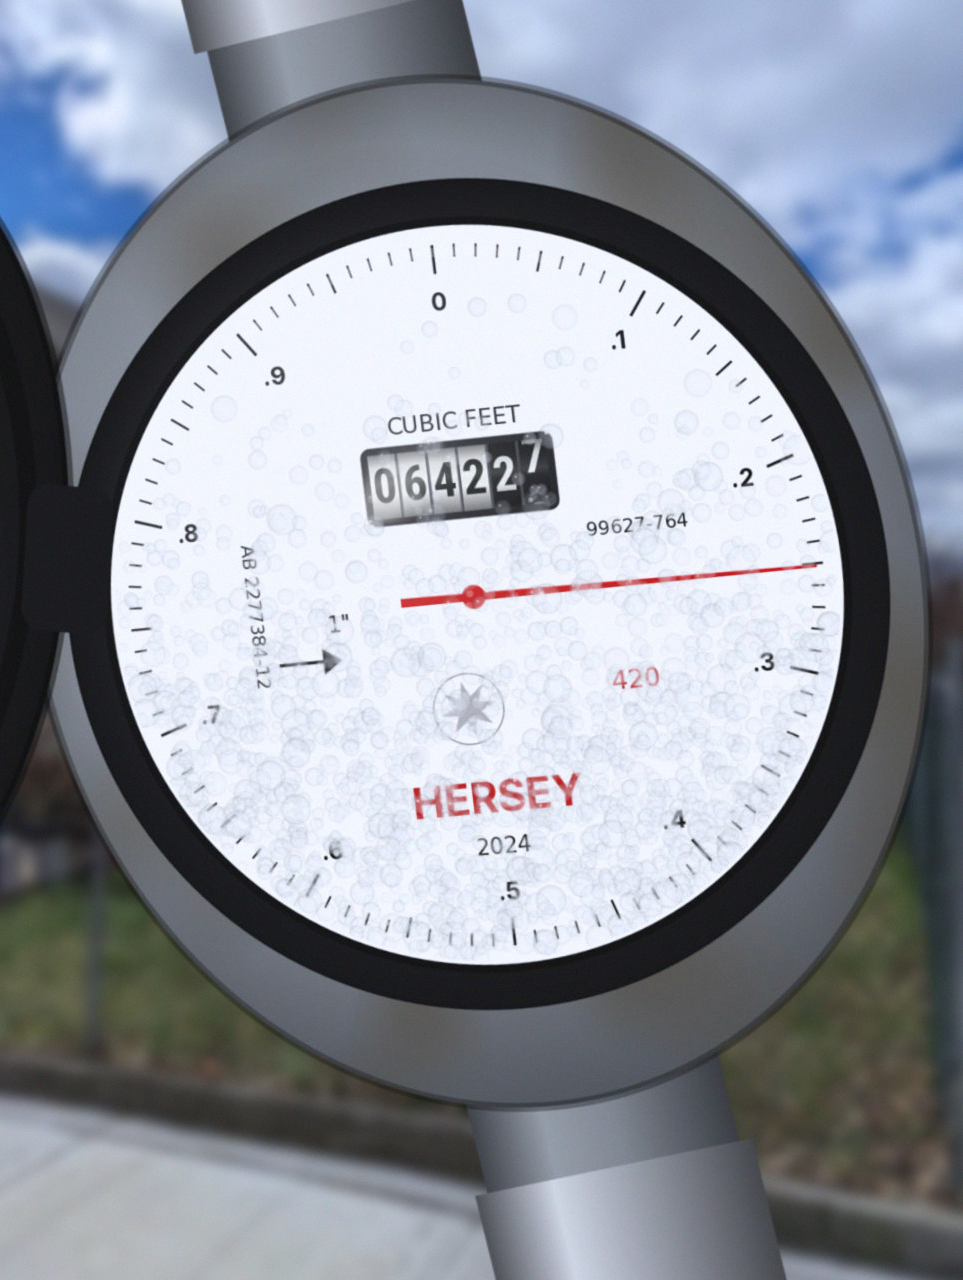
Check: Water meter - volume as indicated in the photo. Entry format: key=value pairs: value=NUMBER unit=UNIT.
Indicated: value=64227.25 unit=ft³
